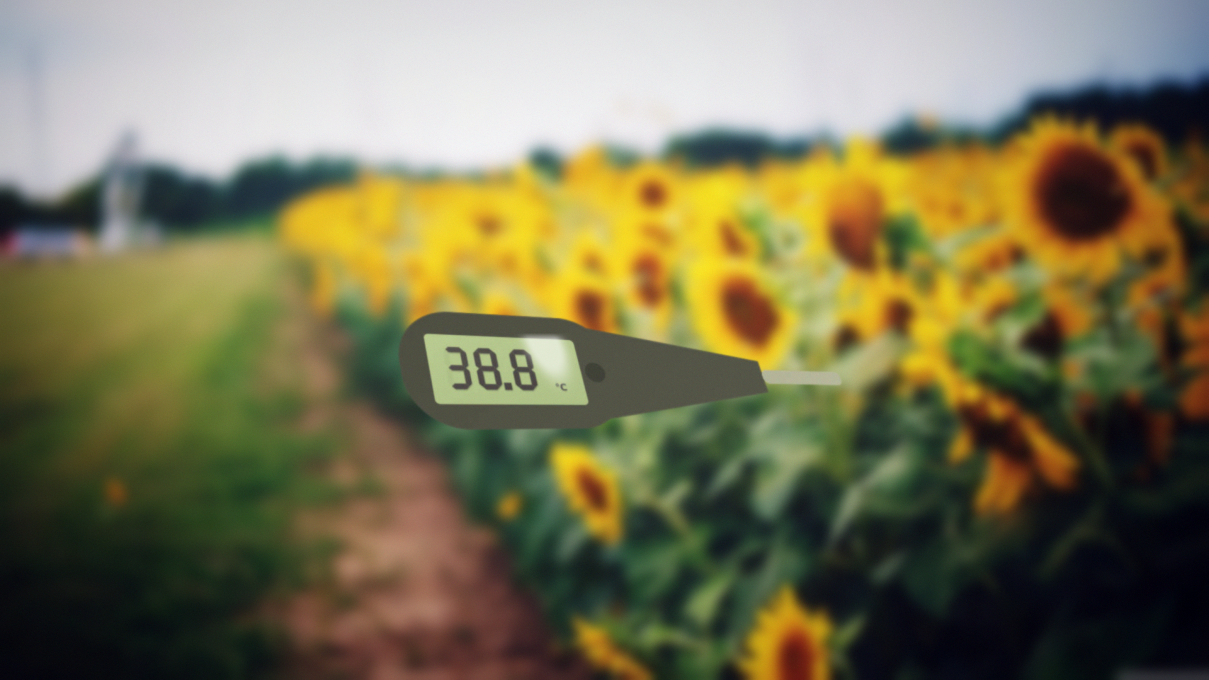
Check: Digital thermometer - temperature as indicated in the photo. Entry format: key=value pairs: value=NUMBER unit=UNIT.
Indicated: value=38.8 unit=°C
